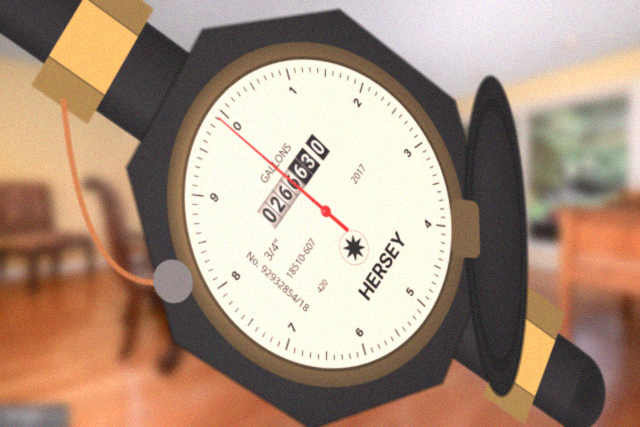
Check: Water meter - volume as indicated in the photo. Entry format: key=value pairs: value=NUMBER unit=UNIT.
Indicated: value=266629.9 unit=gal
